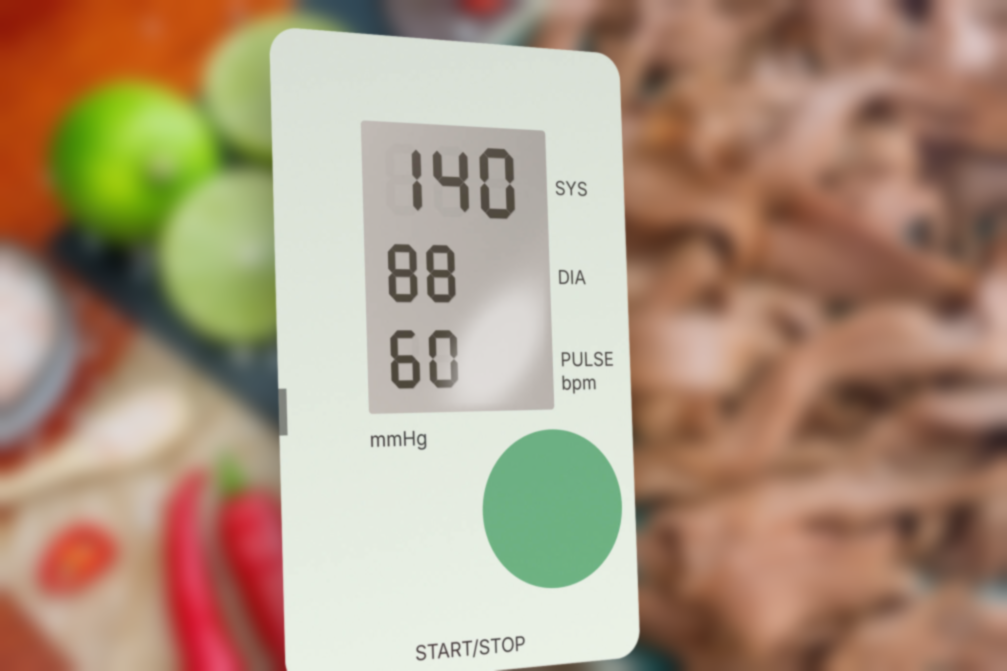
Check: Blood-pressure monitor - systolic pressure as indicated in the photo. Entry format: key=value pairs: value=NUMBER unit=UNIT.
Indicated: value=140 unit=mmHg
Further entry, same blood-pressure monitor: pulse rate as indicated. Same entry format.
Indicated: value=60 unit=bpm
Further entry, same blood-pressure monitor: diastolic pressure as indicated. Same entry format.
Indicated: value=88 unit=mmHg
